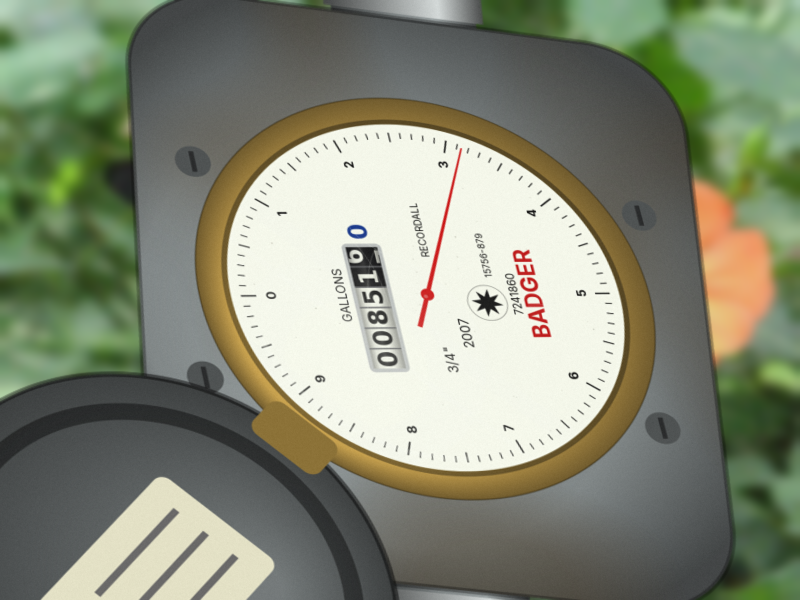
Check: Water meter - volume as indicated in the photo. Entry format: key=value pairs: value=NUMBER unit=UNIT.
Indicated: value=85163.1 unit=gal
